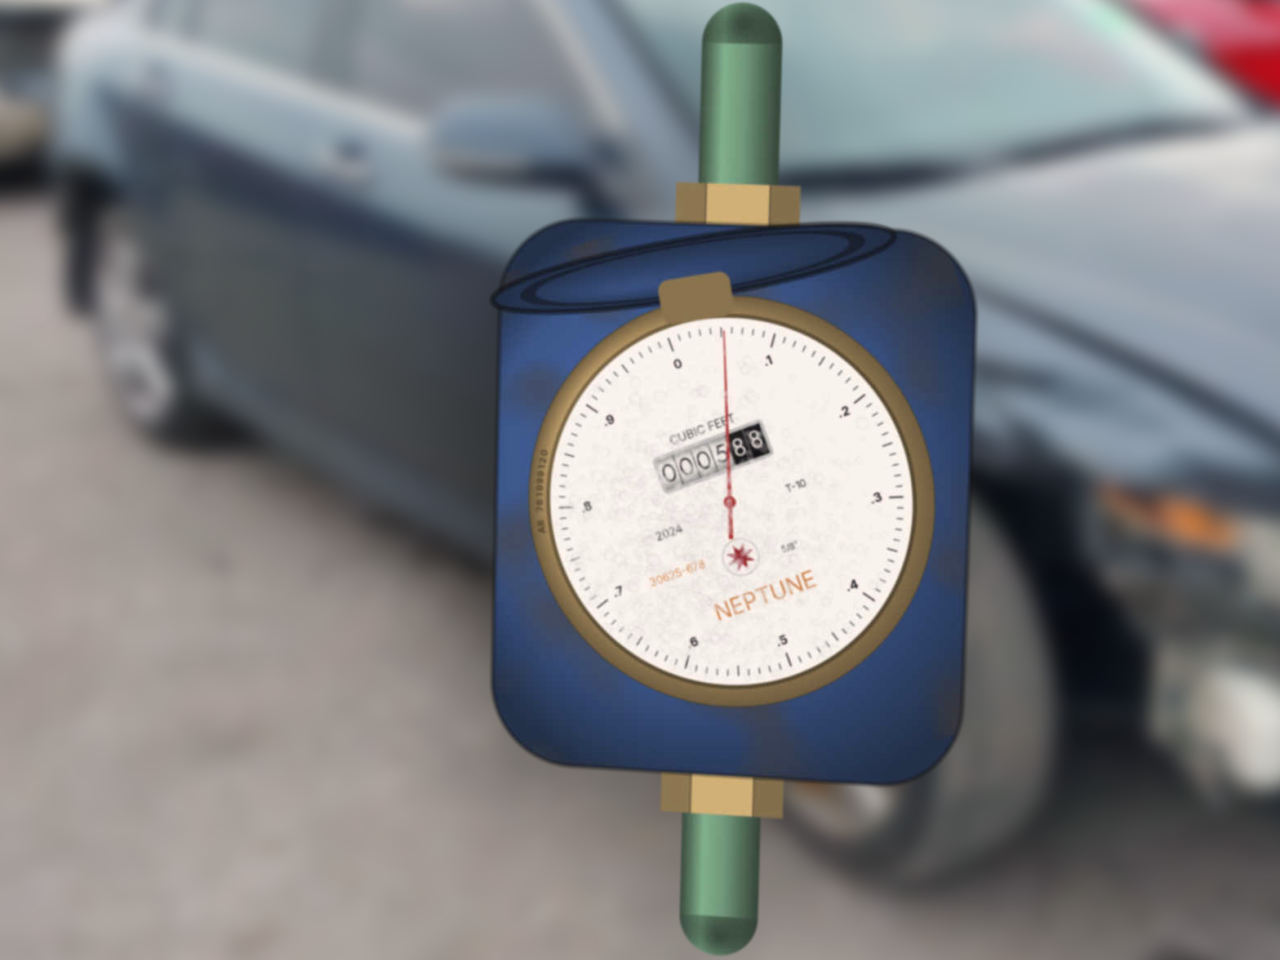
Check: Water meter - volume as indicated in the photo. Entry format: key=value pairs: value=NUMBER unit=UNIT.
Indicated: value=588.05 unit=ft³
